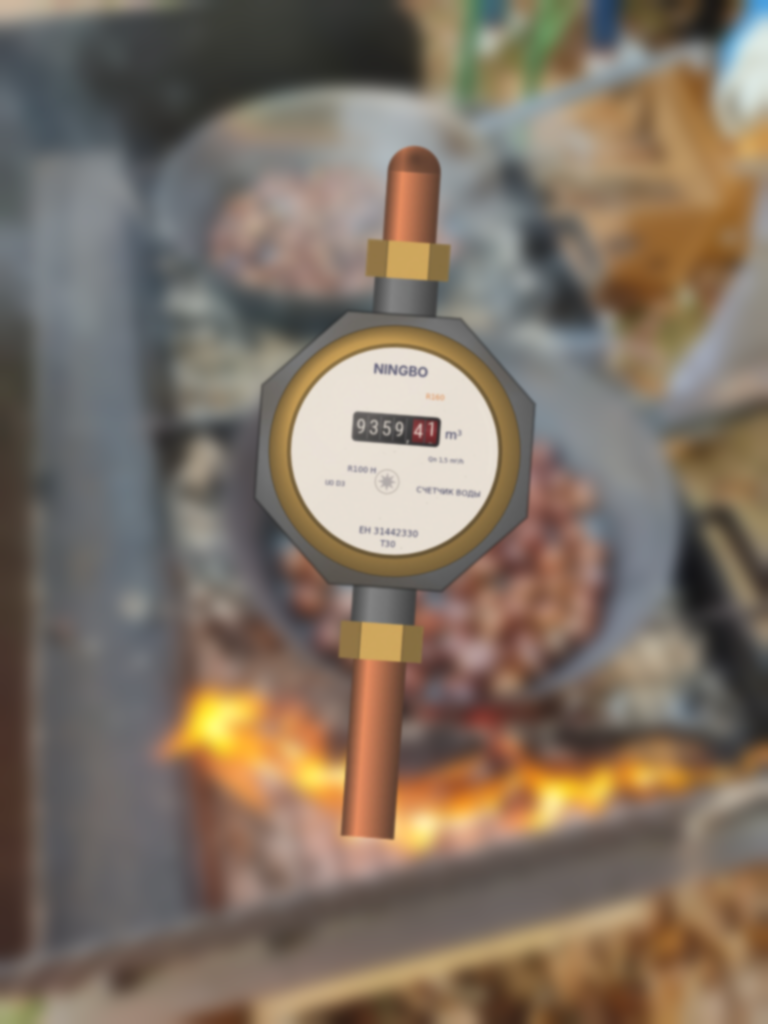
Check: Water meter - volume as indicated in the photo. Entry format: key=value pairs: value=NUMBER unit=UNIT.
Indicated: value=9359.41 unit=m³
